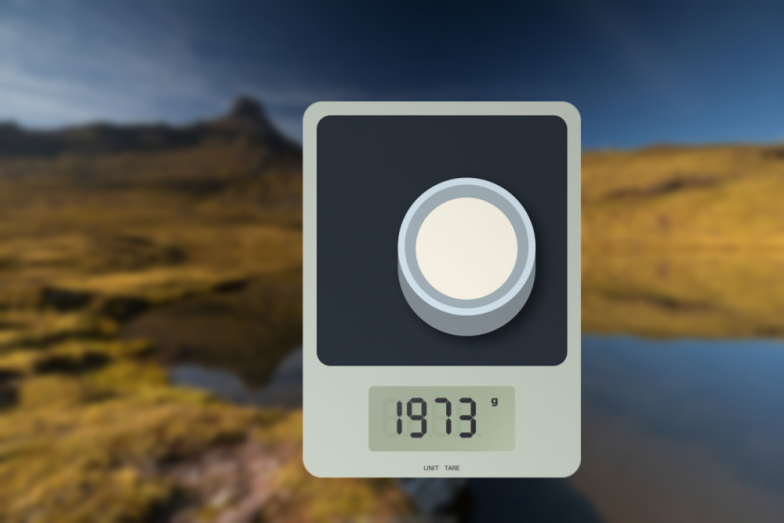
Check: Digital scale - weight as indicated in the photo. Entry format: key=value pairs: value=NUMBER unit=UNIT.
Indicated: value=1973 unit=g
